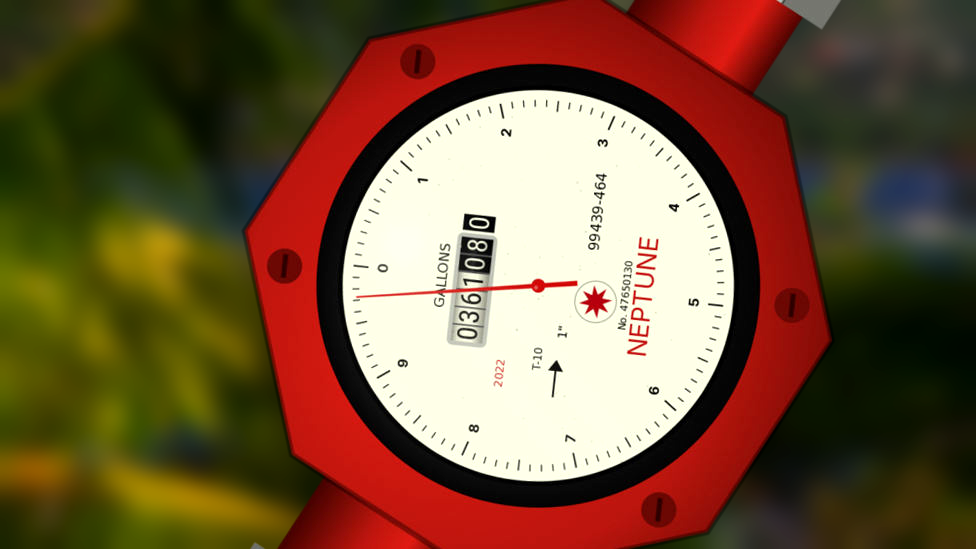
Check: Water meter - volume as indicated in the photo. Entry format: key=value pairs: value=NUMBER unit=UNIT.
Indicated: value=361079.7 unit=gal
